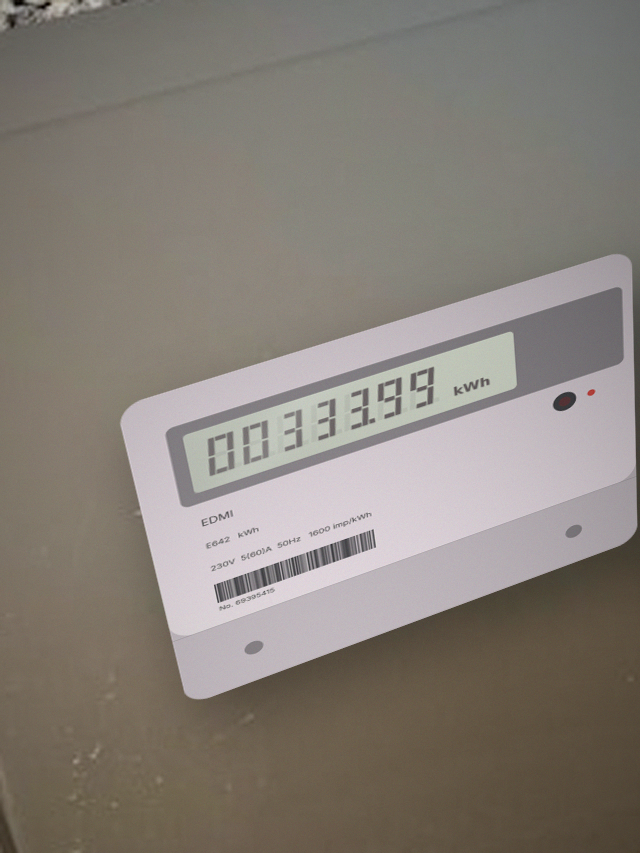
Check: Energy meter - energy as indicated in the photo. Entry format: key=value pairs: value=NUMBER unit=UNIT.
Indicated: value=333.99 unit=kWh
